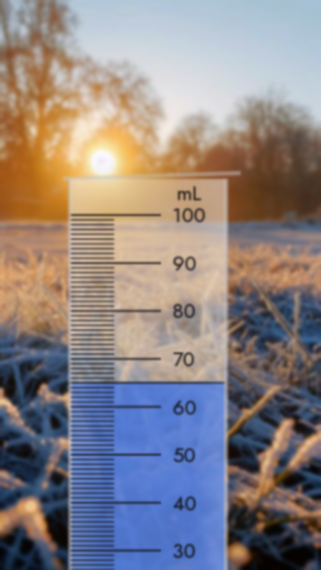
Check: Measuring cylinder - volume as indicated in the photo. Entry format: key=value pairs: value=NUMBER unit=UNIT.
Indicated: value=65 unit=mL
